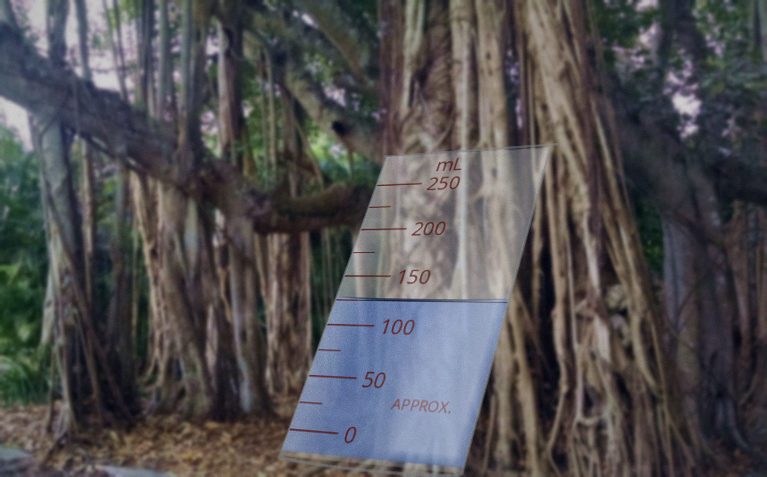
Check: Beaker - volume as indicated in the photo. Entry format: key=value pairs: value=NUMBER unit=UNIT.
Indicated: value=125 unit=mL
